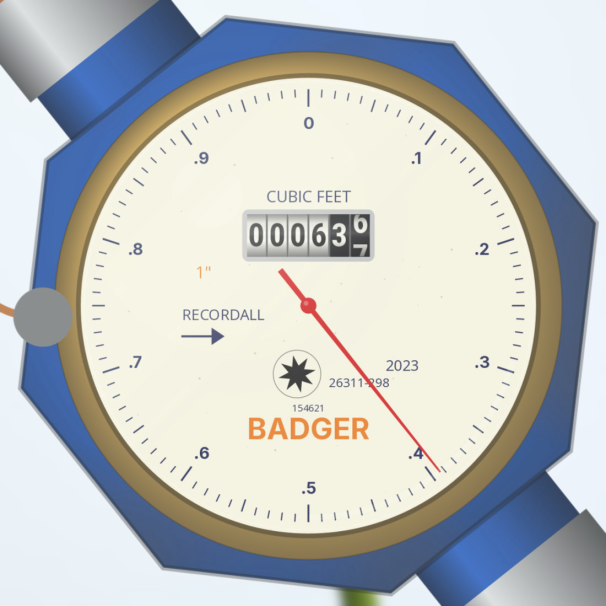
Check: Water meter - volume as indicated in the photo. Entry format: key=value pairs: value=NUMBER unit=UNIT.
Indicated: value=636.39 unit=ft³
